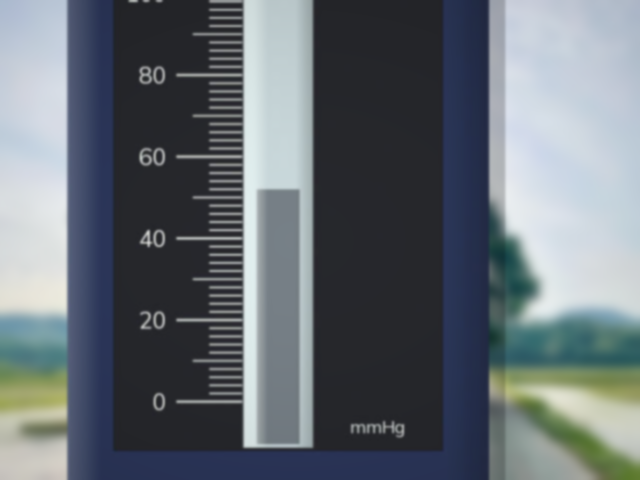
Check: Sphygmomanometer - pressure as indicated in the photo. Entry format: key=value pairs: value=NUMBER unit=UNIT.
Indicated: value=52 unit=mmHg
